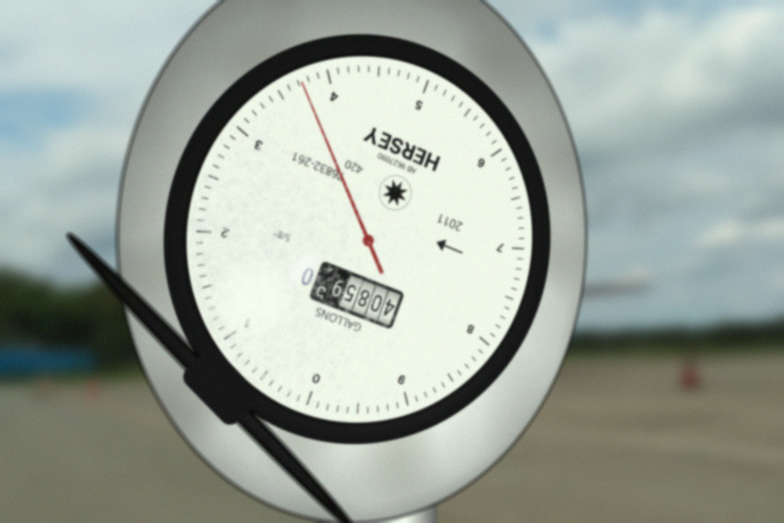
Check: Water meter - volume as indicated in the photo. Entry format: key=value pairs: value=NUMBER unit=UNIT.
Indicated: value=4085953.7 unit=gal
